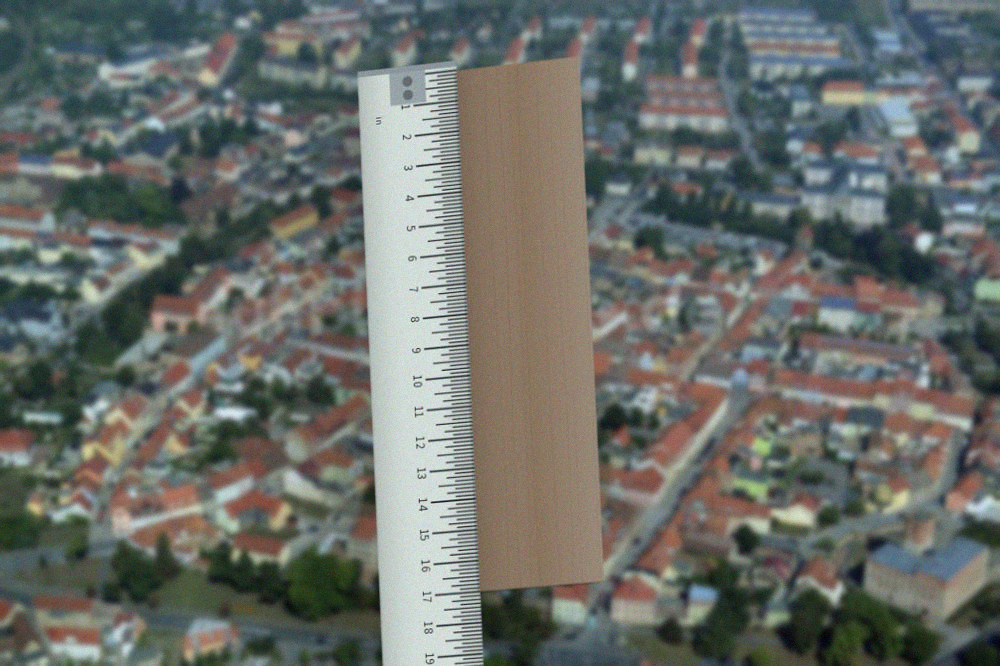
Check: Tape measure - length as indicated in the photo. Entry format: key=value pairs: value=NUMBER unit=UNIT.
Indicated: value=17 unit=in
